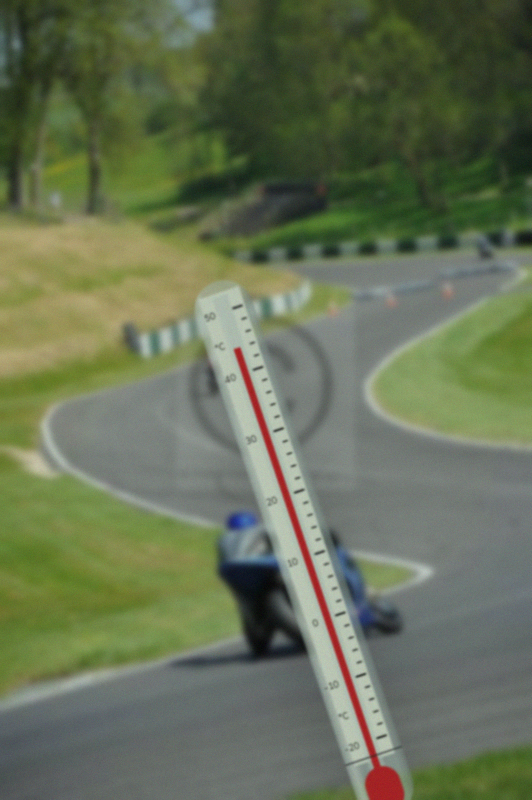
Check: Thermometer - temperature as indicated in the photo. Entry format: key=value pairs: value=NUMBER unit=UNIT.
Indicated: value=44 unit=°C
